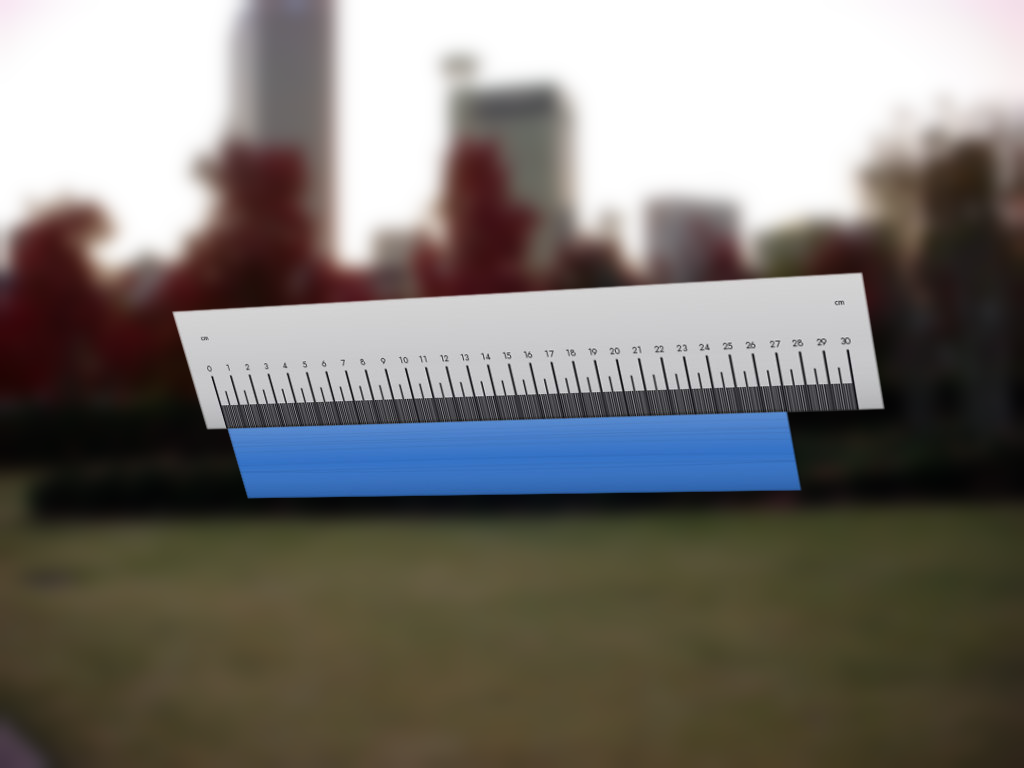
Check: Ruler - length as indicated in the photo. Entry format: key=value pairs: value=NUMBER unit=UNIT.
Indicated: value=27 unit=cm
